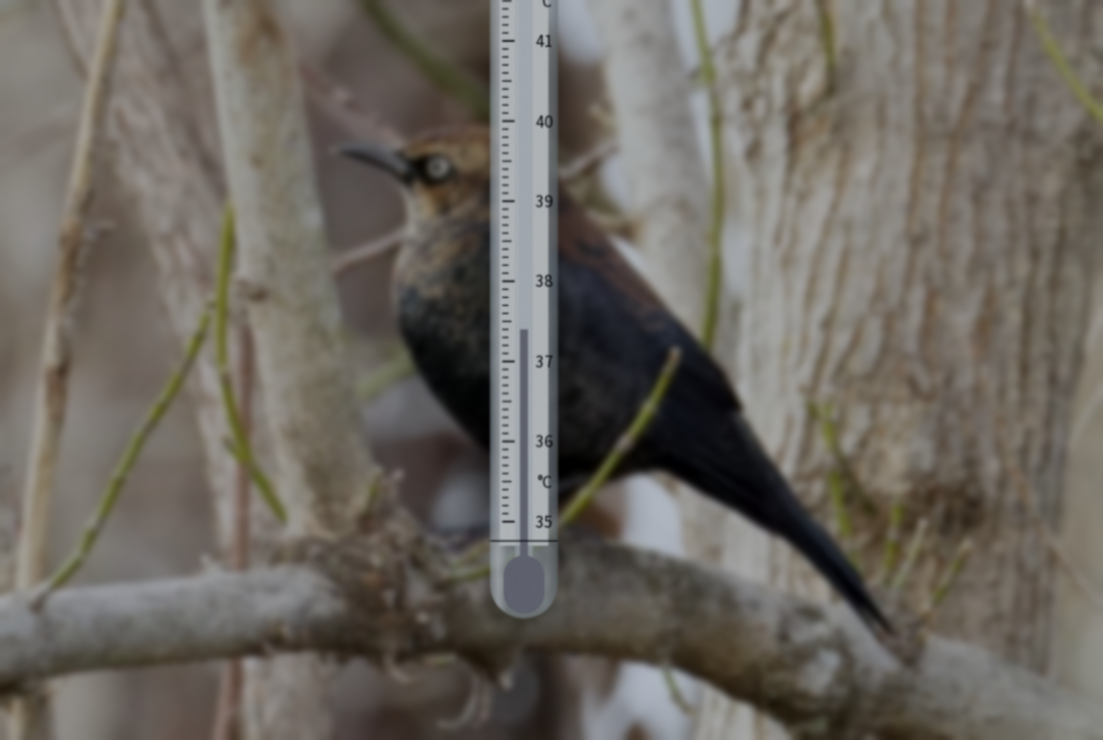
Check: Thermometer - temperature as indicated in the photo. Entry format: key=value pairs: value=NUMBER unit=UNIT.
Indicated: value=37.4 unit=°C
